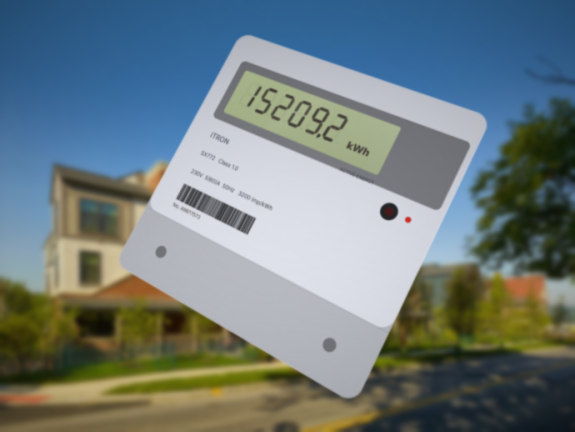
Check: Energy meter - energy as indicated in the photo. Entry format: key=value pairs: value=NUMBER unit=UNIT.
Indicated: value=15209.2 unit=kWh
